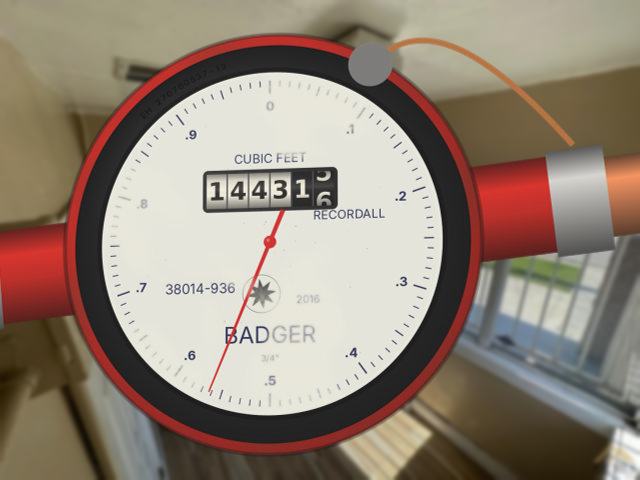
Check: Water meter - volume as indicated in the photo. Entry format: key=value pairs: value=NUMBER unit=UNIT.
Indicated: value=144315.56 unit=ft³
